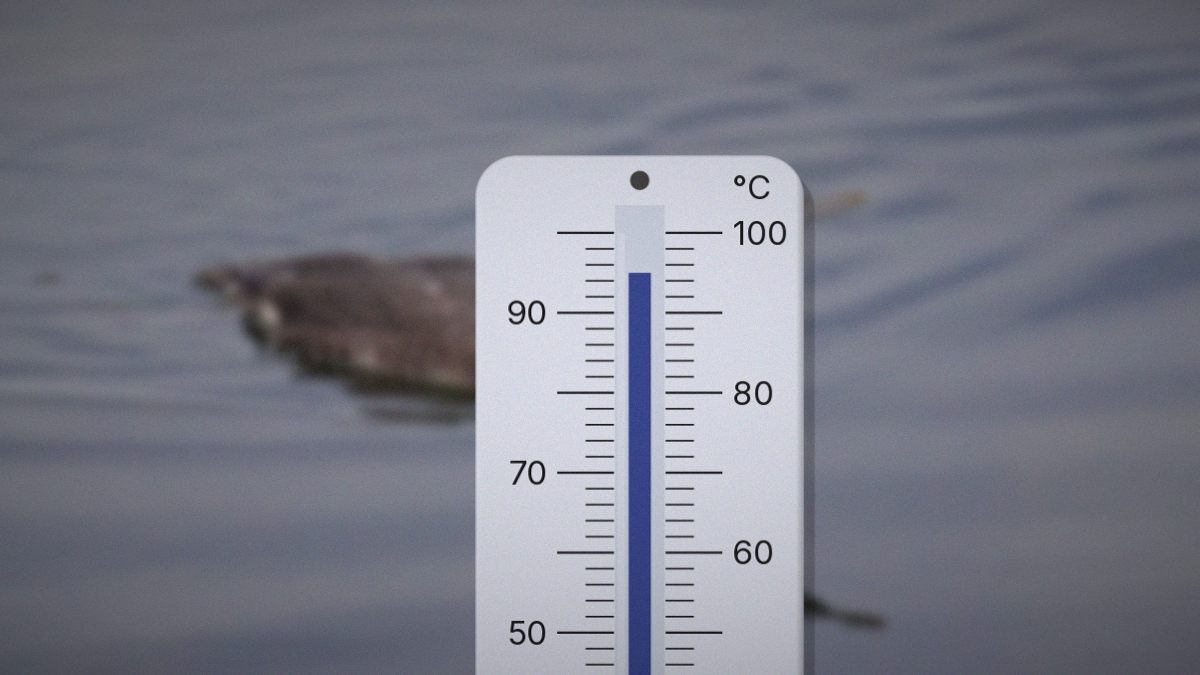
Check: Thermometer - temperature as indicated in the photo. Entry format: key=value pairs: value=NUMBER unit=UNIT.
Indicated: value=95 unit=°C
